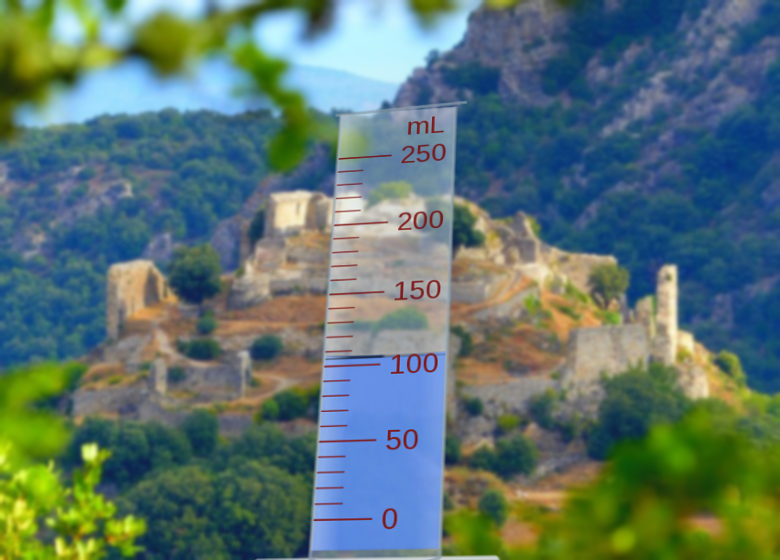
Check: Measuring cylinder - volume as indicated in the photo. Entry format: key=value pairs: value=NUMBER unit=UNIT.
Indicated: value=105 unit=mL
